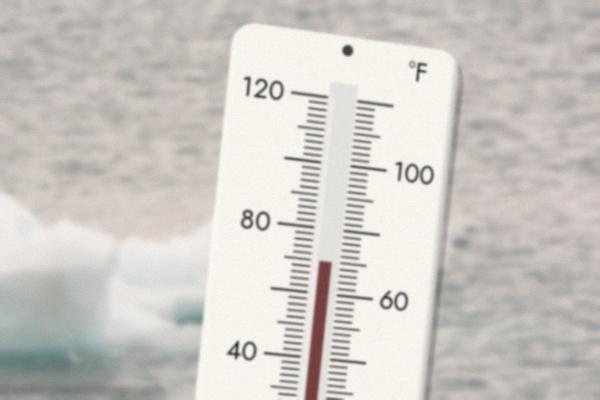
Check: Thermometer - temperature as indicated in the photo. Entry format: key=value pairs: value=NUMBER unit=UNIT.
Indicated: value=70 unit=°F
